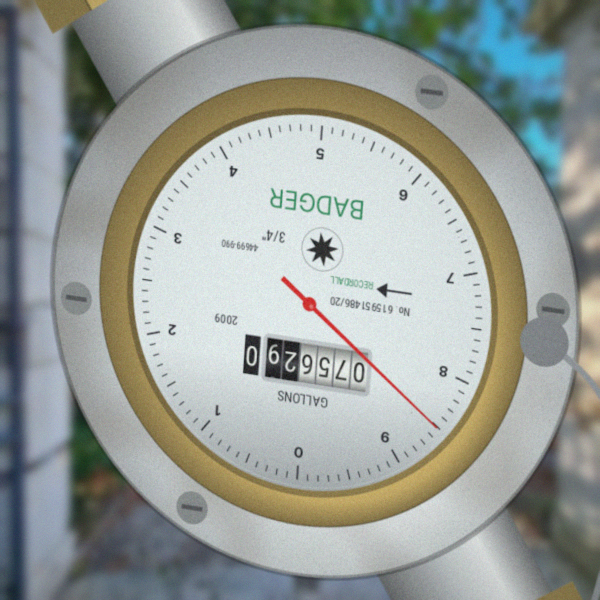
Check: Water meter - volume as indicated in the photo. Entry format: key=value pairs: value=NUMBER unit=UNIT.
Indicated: value=756288.5 unit=gal
